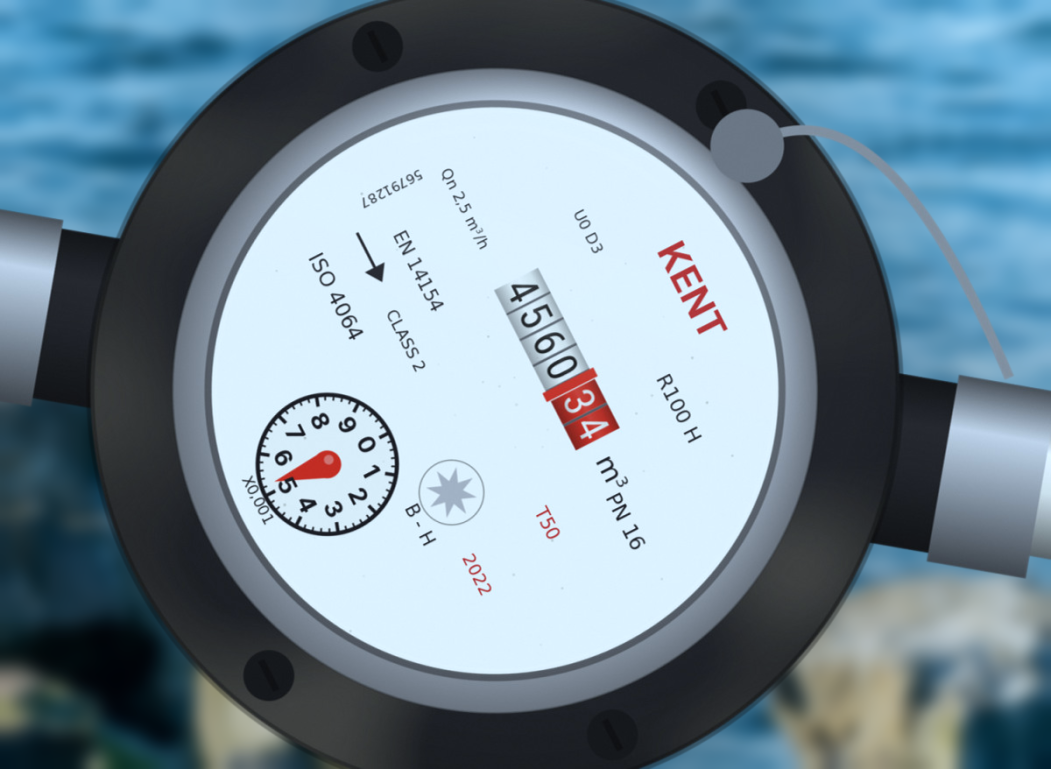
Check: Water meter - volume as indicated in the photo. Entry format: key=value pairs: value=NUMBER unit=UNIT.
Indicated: value=4560.345 unit=m³
